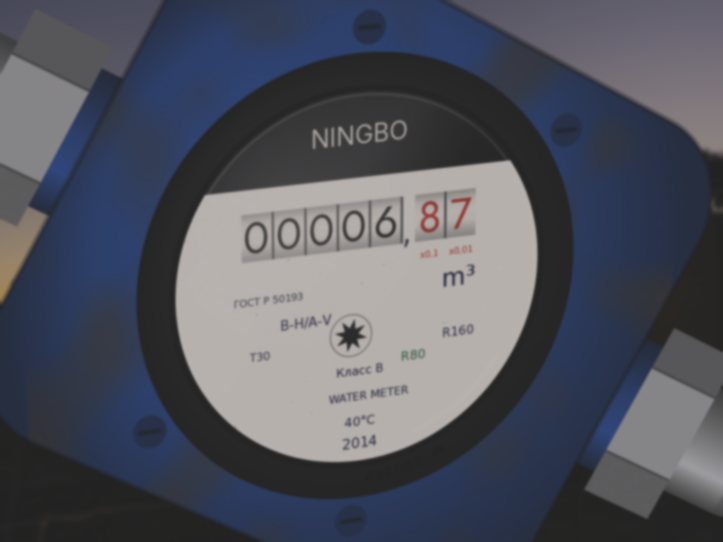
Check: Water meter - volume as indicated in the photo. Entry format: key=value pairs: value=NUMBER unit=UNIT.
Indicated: value=6.87 unit=m³
